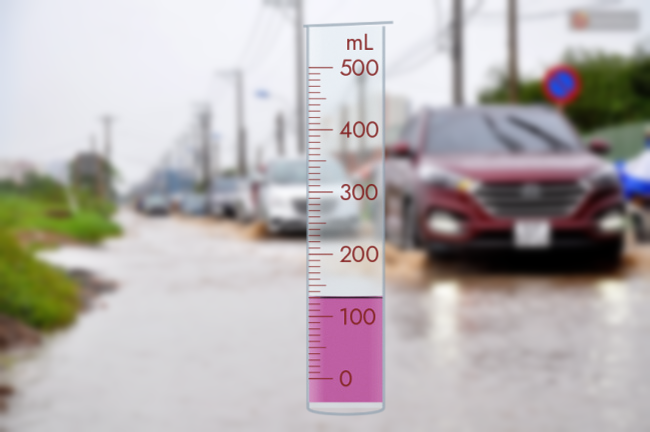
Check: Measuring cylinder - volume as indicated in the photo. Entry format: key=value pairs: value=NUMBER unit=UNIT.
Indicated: value=130 unit=mL
